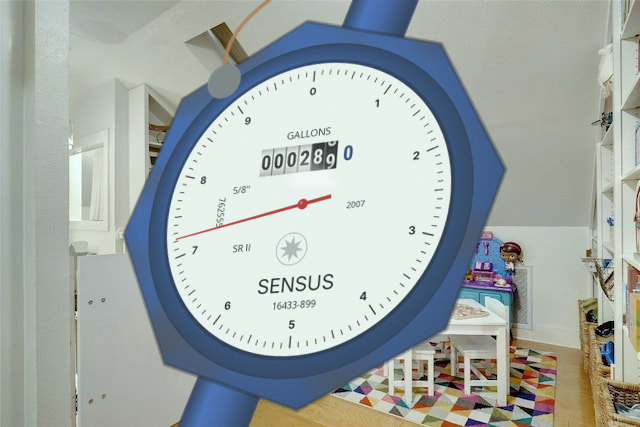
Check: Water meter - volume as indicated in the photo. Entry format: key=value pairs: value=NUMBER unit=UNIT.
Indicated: value=2887.2 unit=gal
